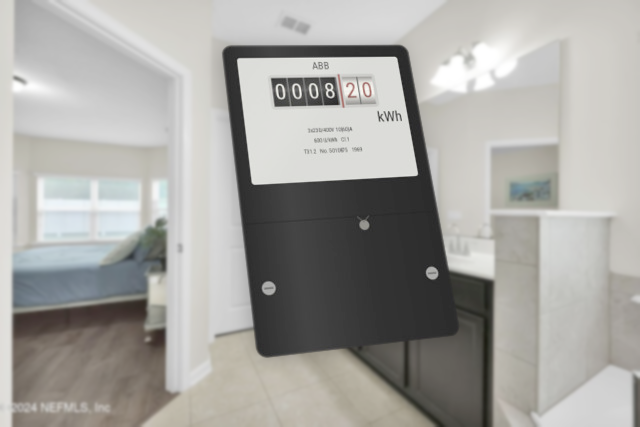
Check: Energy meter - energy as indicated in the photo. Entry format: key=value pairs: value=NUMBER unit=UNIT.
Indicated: value=8.20 unit=kWh
